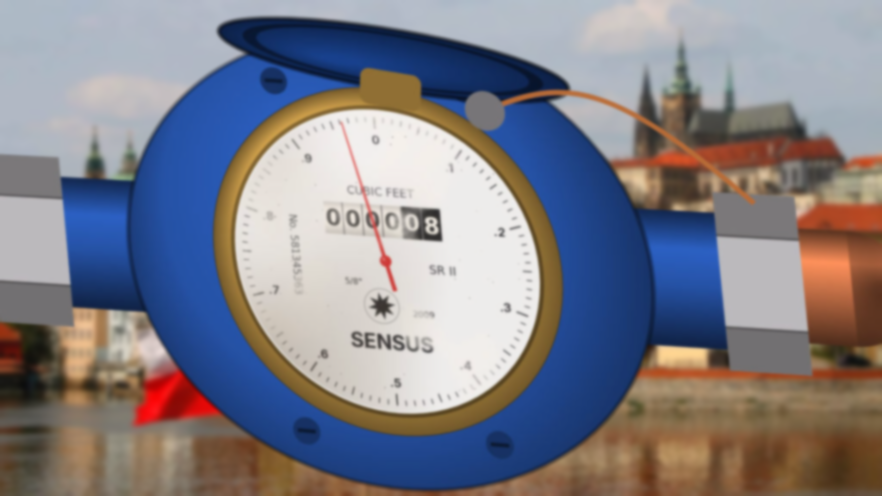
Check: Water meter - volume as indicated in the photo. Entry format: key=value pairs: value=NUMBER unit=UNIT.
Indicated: value=7.96 unit=ft³
